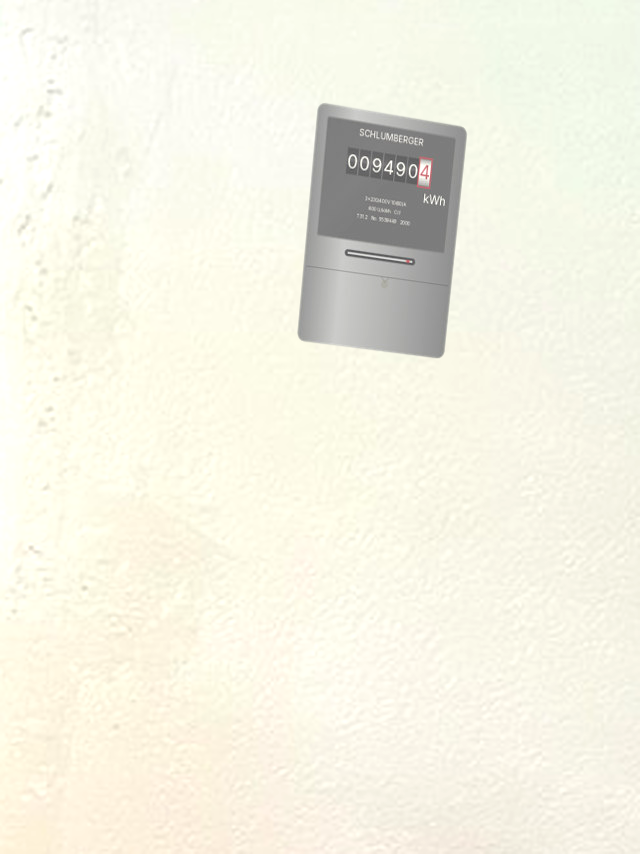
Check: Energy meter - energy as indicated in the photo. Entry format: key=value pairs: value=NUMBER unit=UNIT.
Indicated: value=9490.4 unit=kWh
